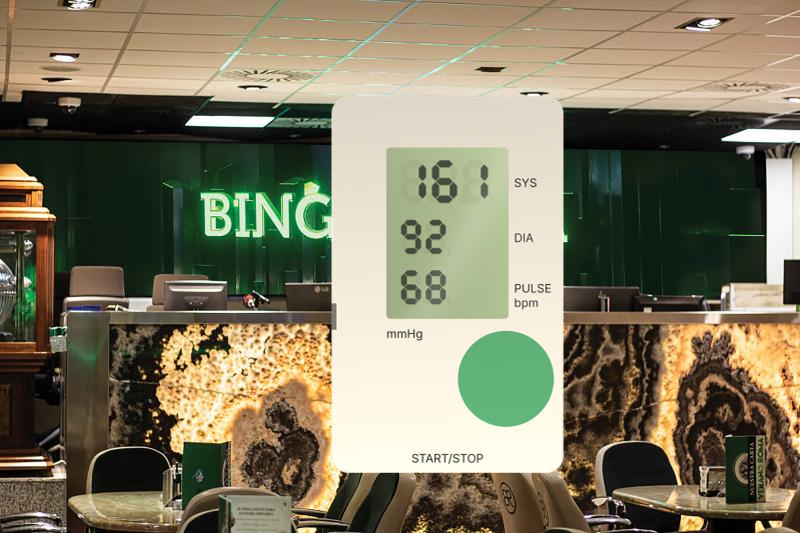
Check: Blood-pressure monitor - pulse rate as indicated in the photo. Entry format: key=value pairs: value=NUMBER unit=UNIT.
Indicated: value=68 unit=bpm
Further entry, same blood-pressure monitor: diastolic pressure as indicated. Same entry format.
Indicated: value=92 unit=mmHg
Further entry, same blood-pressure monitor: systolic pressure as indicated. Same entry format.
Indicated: value=161 unit=mmHg
